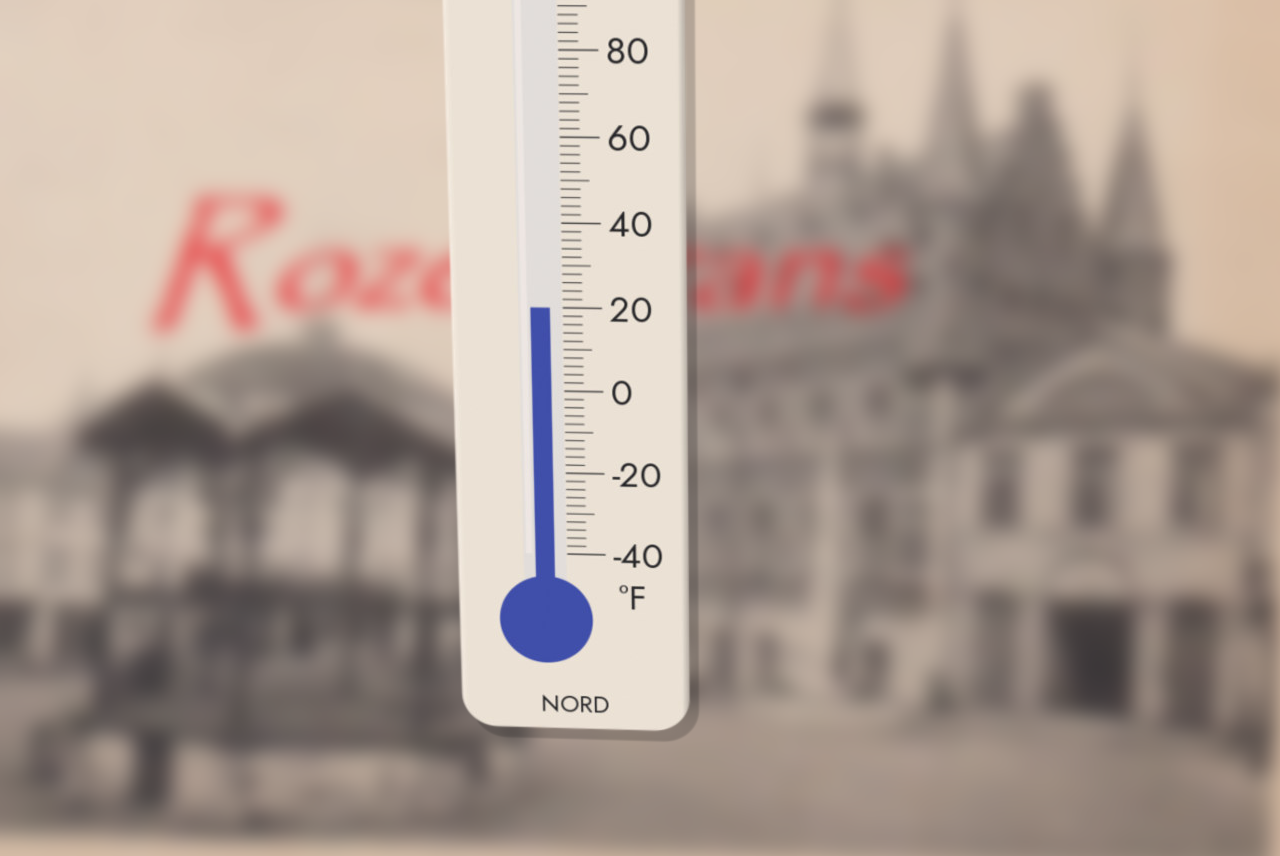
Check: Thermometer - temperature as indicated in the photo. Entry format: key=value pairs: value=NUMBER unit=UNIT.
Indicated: value=20 unit=°F
